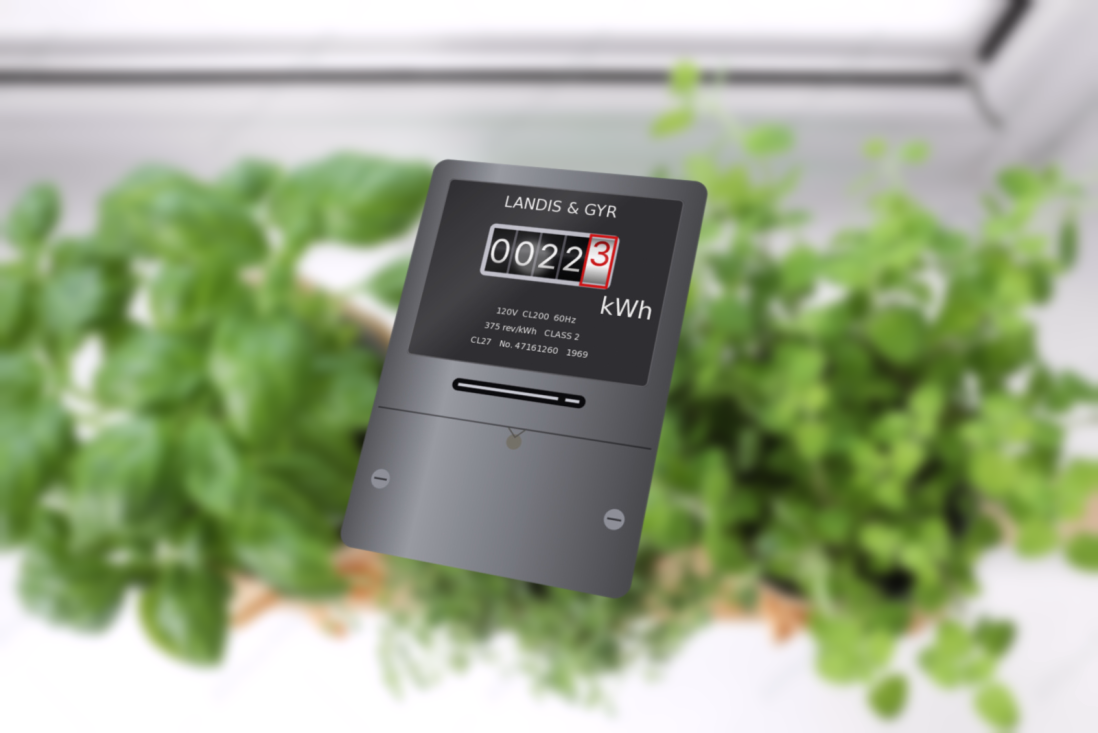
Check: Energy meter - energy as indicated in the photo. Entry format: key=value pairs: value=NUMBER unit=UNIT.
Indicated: value=22.3 unit=kWh
